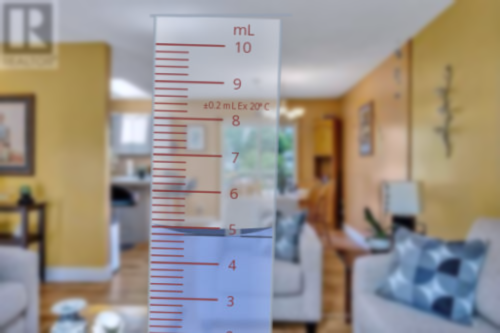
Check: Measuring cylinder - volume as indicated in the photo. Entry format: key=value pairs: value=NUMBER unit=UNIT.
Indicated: value=4.8 unit=mL
